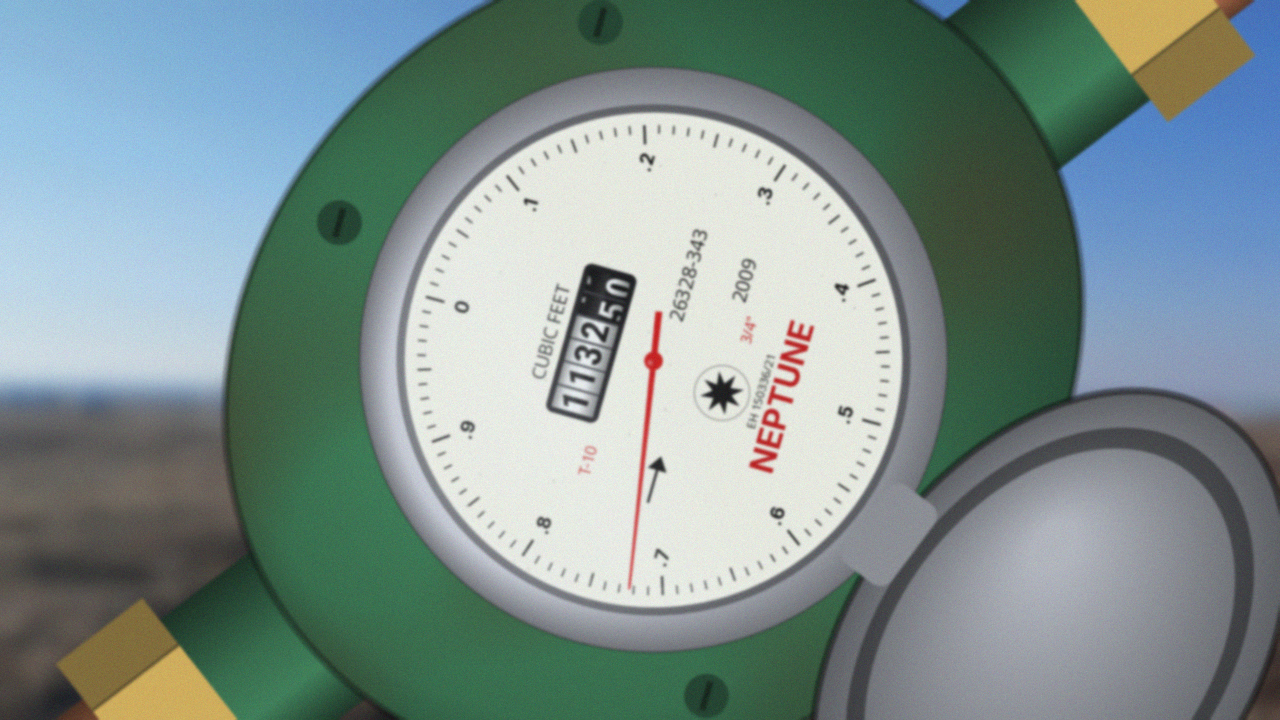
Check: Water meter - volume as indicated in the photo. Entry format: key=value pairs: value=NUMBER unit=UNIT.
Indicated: value=113249.72 unit=ft³
